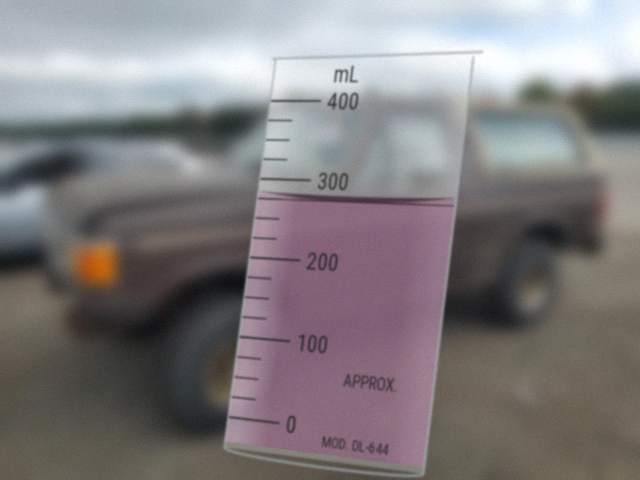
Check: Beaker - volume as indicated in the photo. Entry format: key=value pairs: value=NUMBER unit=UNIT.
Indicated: value=275 unit=mL
